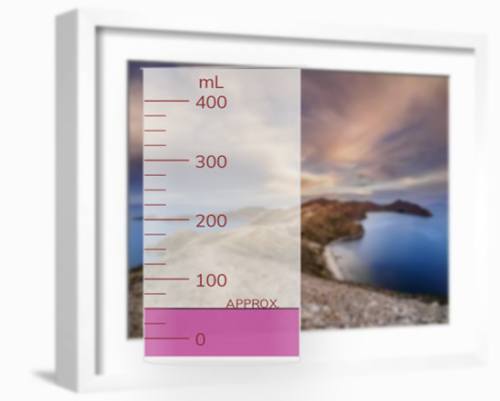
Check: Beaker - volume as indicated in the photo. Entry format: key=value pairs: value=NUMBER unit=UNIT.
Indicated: value=50 unit=mL
